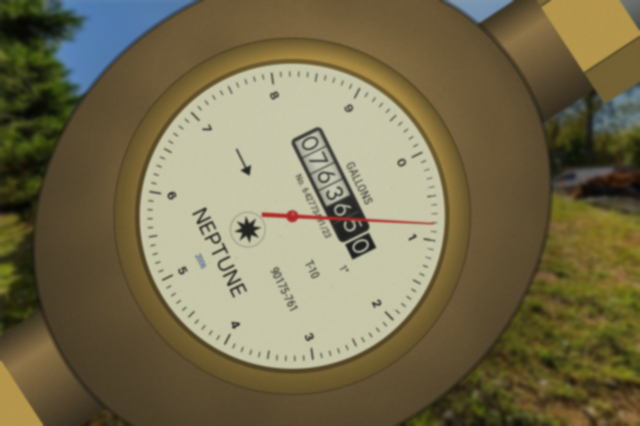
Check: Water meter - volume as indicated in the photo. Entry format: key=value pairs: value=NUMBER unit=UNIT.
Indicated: value=763650.8 unit=gal
